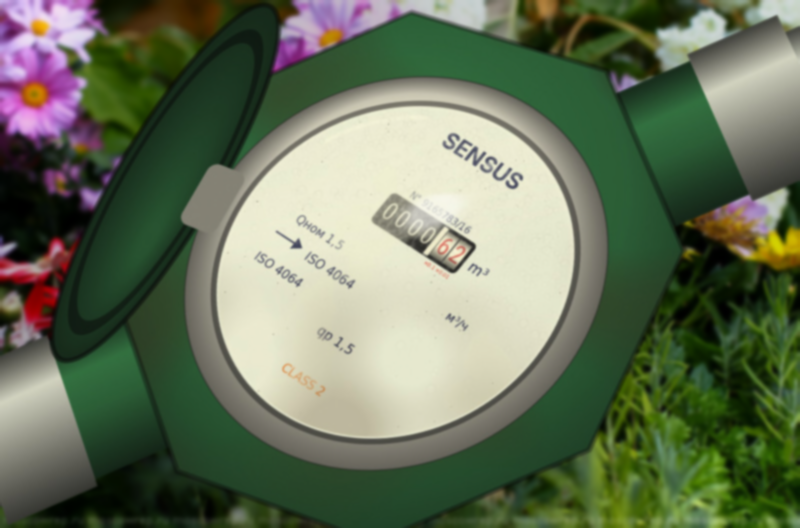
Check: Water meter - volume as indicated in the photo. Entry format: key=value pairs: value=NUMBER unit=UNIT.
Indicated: value=0.62 unit=m³
